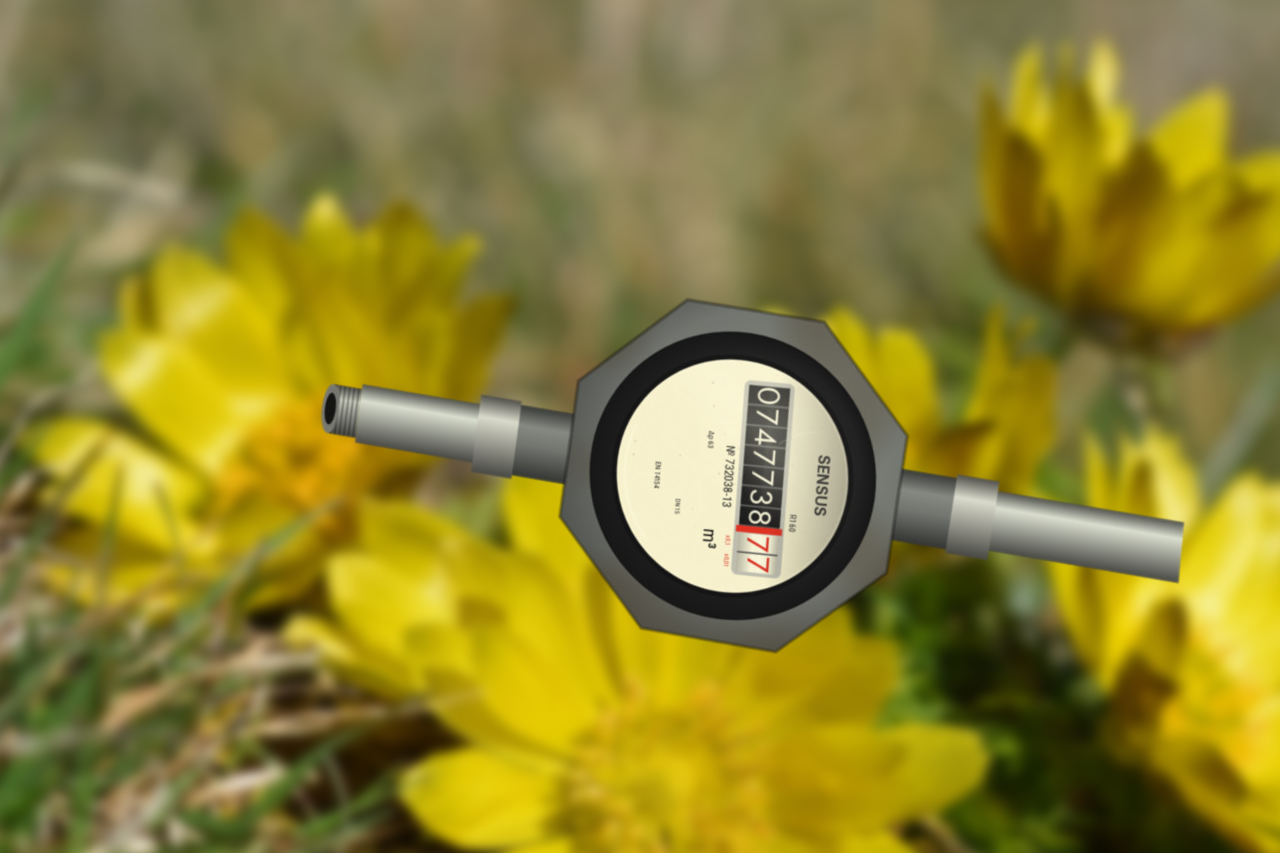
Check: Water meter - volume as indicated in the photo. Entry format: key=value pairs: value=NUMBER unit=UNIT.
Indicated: value=747738.77 unit=m³
